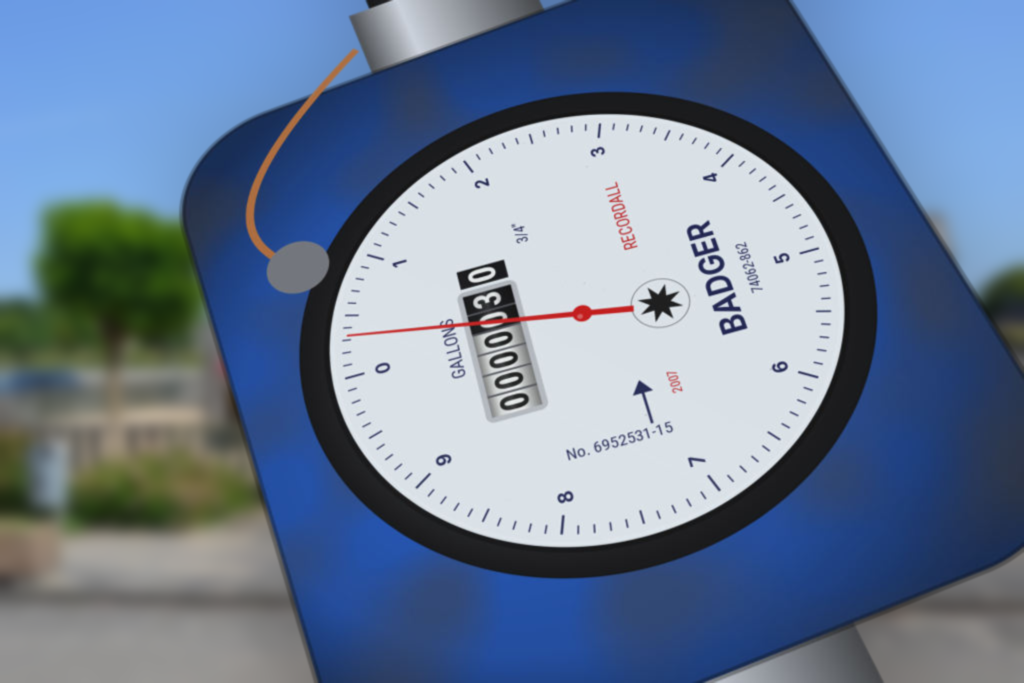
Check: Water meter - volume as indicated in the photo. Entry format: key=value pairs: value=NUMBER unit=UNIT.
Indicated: value=30.3 unit=gal
